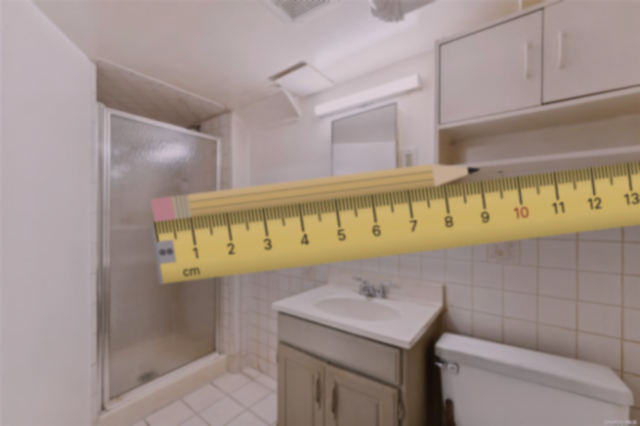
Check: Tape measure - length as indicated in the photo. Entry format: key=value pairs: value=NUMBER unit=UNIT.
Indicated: value=9 unit=cm
